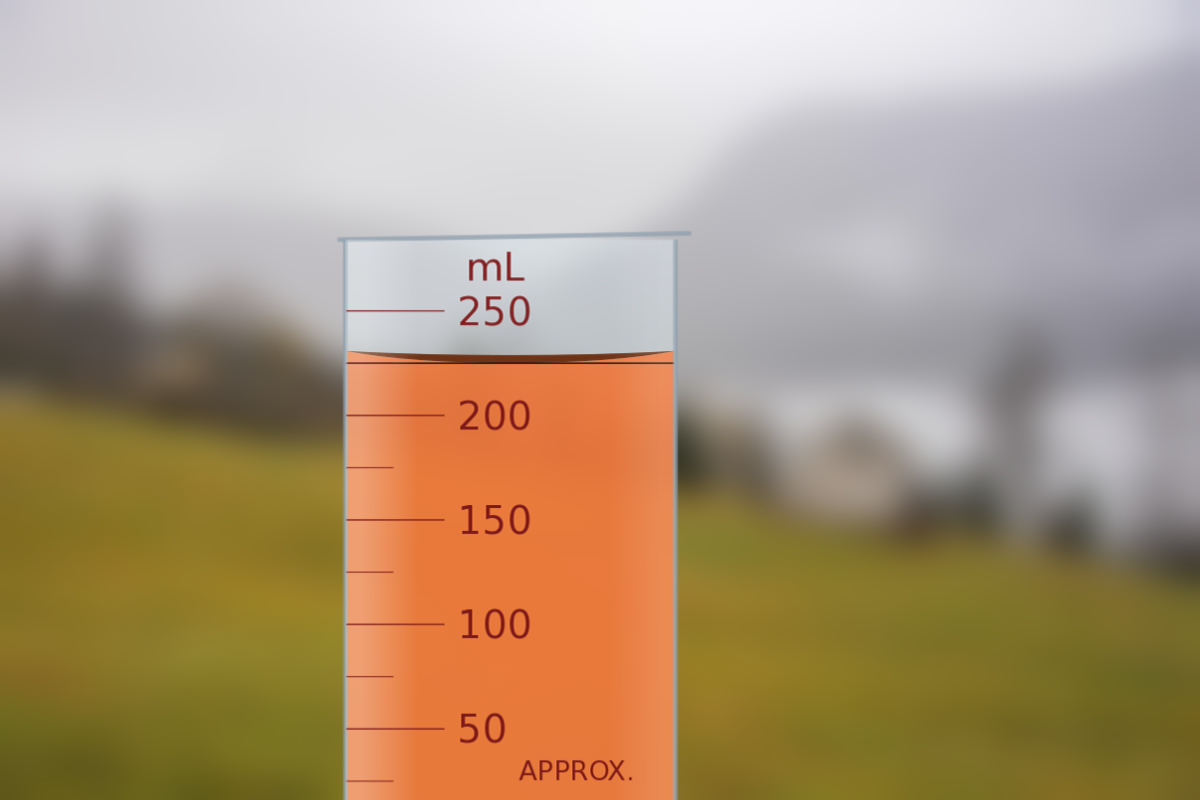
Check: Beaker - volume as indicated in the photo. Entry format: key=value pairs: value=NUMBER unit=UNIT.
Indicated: value=225 unit=mL
